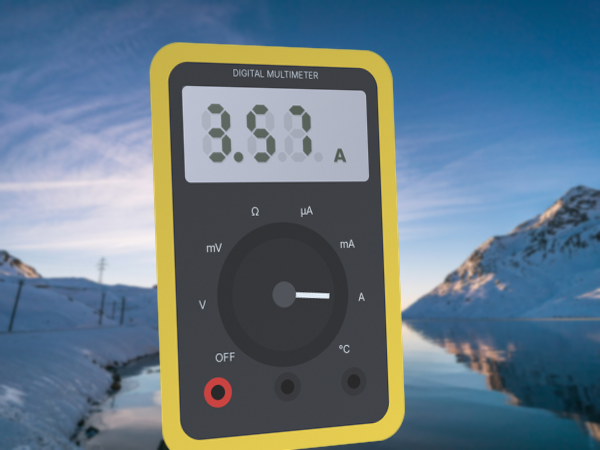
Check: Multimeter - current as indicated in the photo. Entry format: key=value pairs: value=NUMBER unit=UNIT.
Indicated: value=3.57 unit=A
